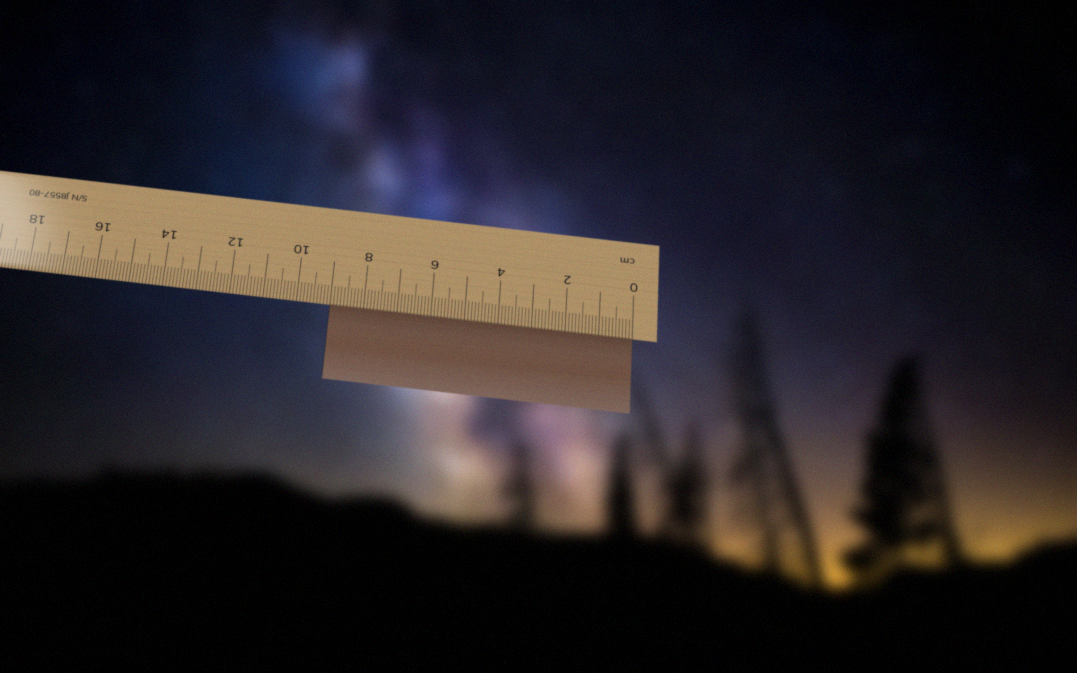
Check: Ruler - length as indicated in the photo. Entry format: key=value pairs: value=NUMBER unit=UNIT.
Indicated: value=9 unit=cm
